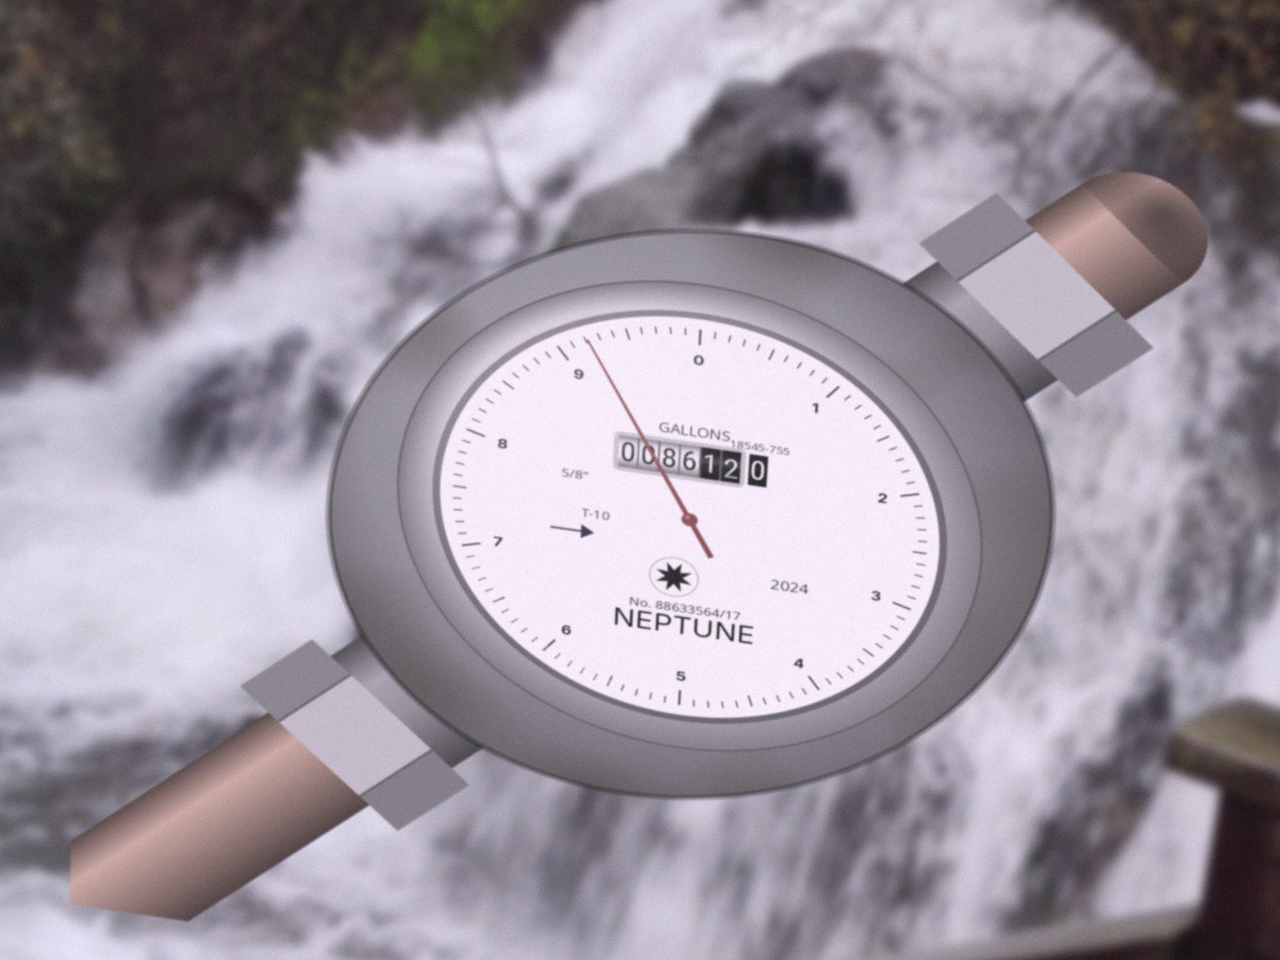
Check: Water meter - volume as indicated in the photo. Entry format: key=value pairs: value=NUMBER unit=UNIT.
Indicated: value=86119.2 unit=gal
